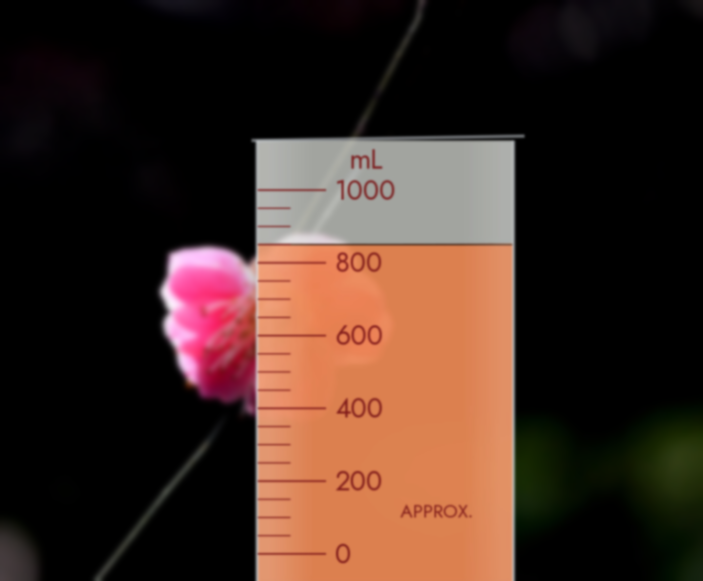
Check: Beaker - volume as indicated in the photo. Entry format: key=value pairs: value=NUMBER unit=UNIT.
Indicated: value=850 unit=mL
